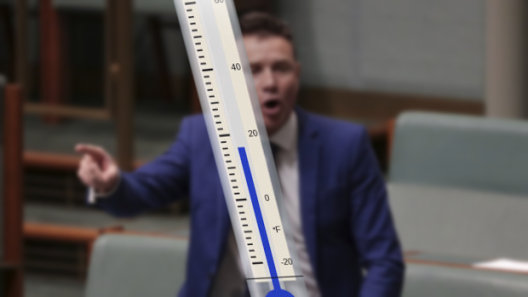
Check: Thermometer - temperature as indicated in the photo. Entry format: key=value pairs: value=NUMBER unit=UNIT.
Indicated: value=16 unit=°F
